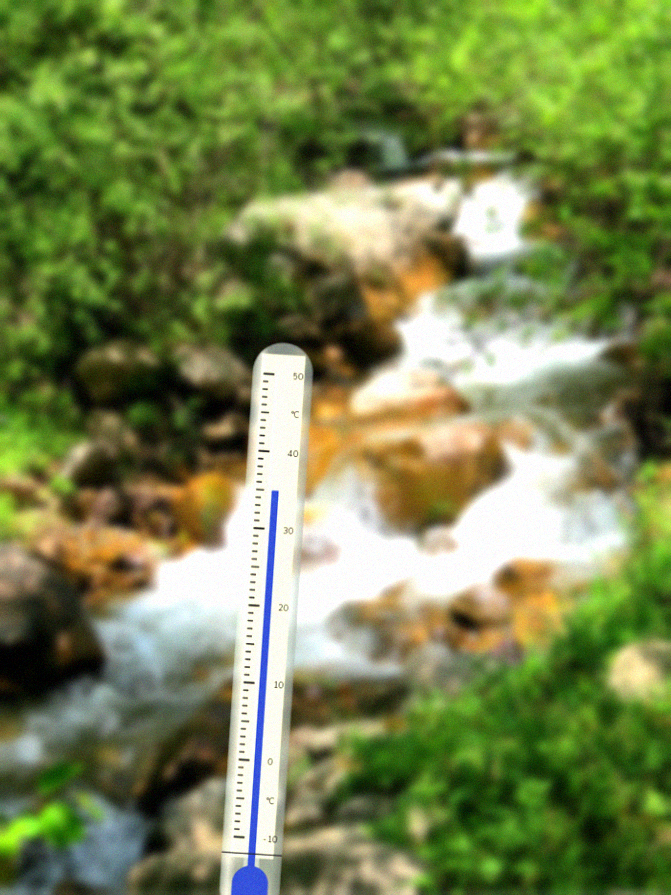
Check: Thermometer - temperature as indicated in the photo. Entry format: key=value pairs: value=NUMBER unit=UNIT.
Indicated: value=35 unit=°C
